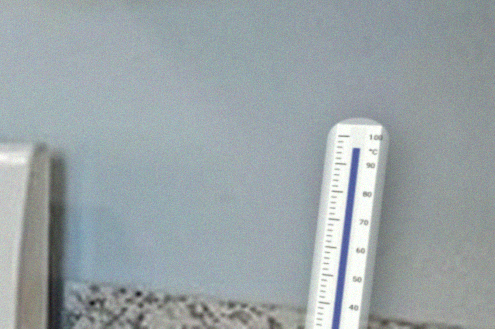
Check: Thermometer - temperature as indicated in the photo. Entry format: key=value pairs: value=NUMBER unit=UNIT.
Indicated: value=96 unit=°C
